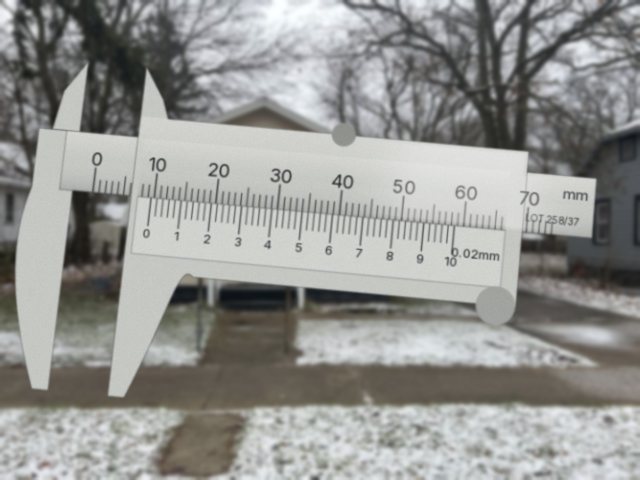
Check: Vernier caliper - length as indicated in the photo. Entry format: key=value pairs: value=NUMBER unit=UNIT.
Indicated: value=9.5 unit=mm
